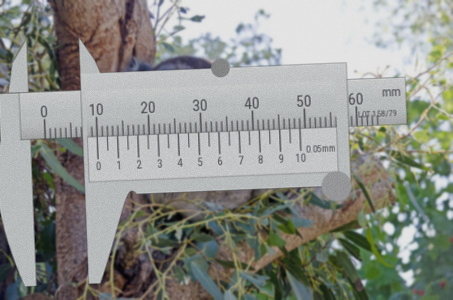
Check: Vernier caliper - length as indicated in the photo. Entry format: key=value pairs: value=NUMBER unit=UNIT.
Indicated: value=10.0 unit=mm
